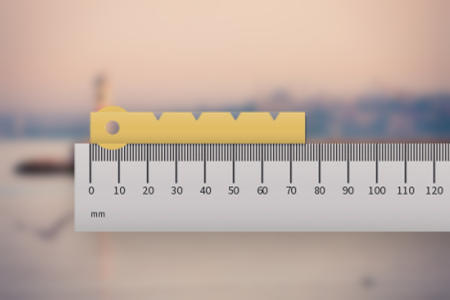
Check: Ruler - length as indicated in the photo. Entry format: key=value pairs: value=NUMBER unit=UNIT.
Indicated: value=75 unit=mm
